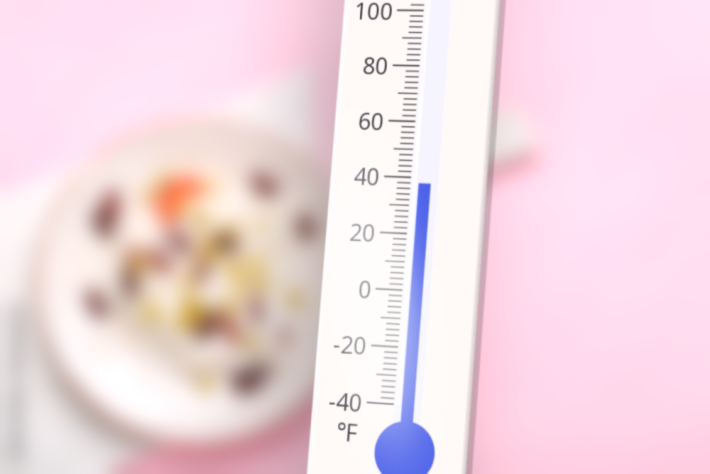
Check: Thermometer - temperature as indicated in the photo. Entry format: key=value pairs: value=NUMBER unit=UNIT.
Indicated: value=38 unit=°F
